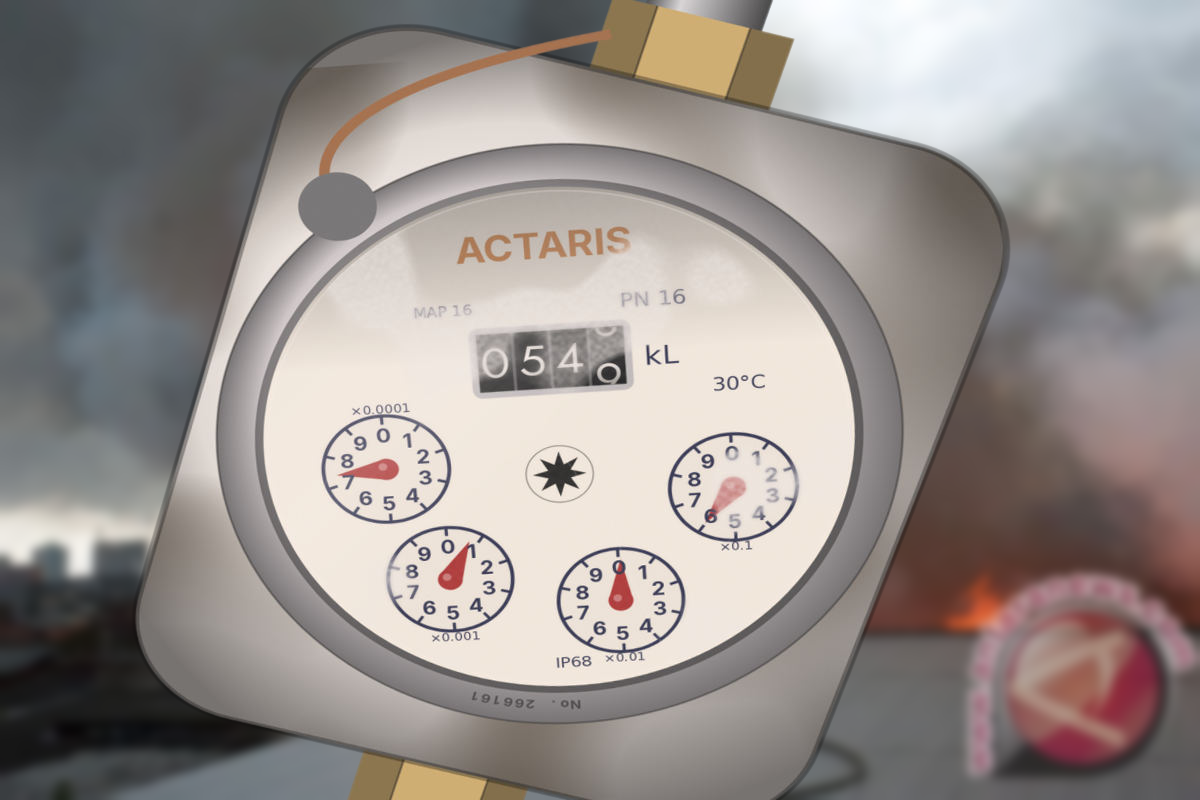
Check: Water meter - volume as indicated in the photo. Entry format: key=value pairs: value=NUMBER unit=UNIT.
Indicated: value=548.6007 unit=kL
